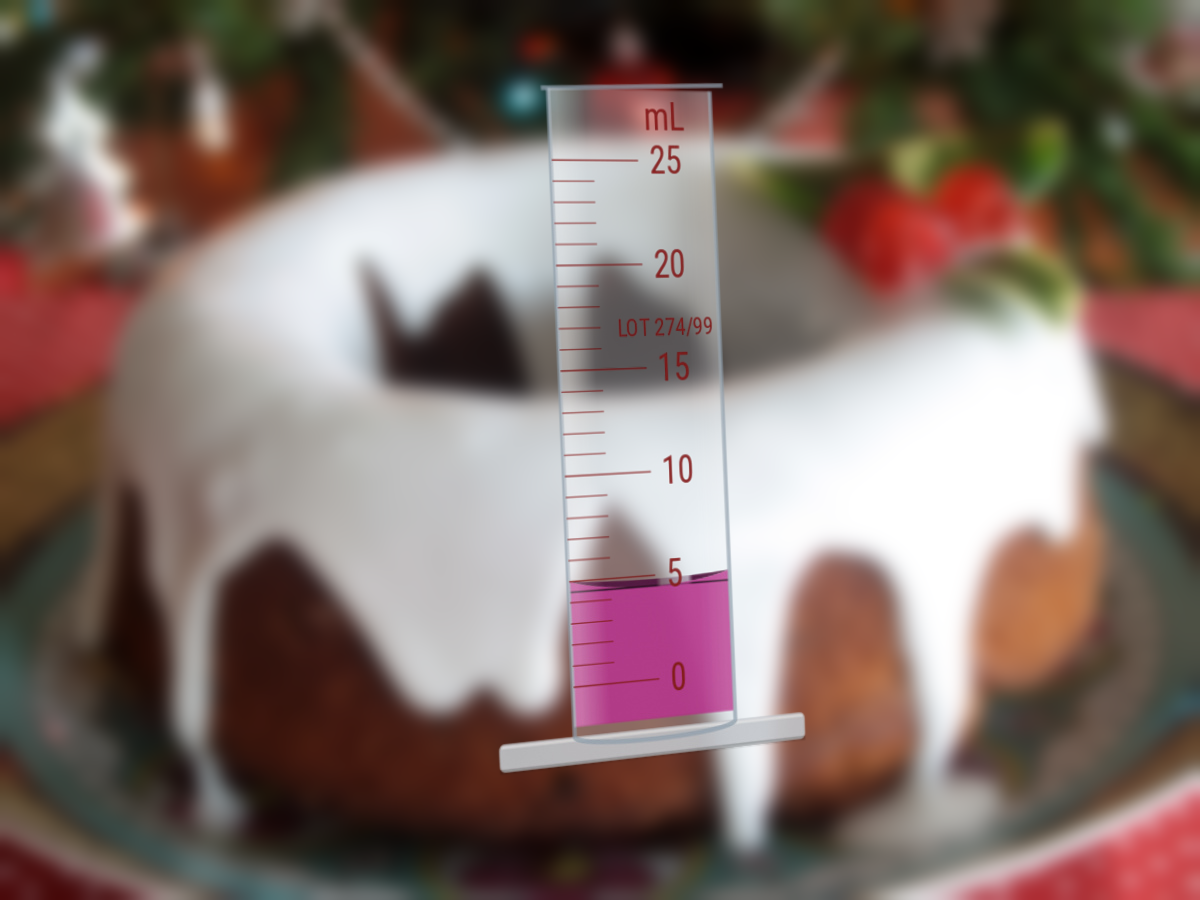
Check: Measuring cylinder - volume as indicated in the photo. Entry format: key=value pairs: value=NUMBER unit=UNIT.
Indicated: value=4.5 unit=mL
